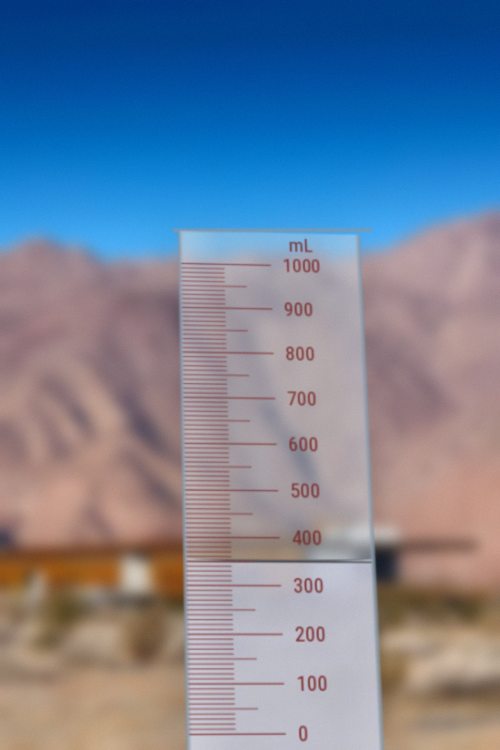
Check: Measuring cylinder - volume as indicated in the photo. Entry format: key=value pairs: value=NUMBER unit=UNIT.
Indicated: value=350 unit=mL
